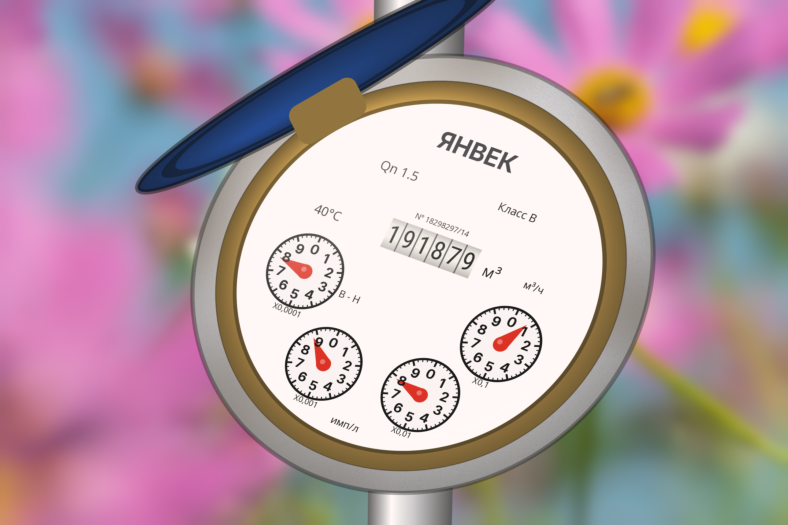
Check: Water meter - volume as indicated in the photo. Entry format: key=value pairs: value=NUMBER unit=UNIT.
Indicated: value=191879.0787 unit=m³
